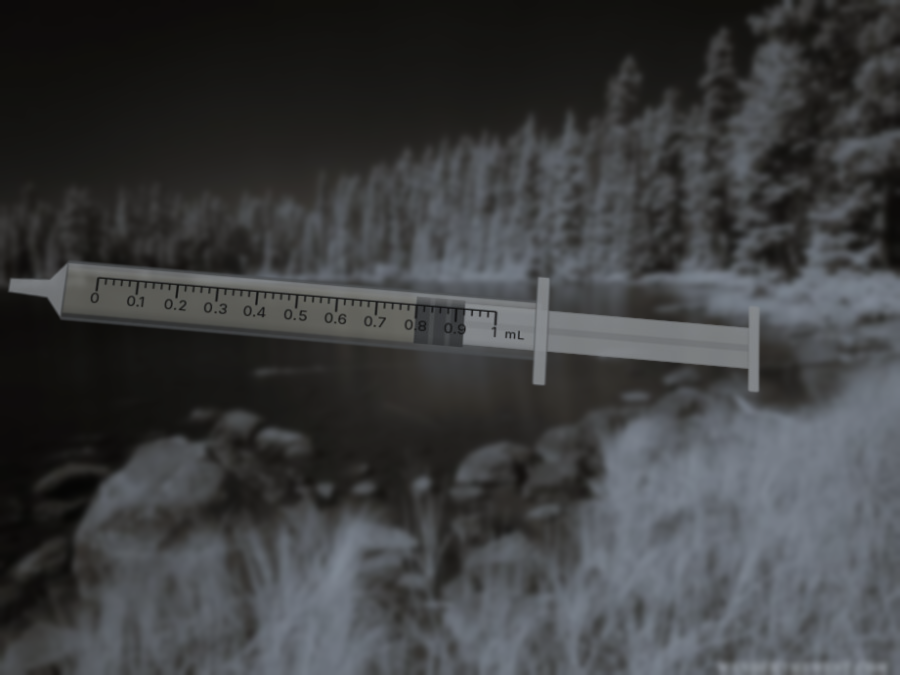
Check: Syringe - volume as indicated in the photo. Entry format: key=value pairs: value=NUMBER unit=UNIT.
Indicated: value=0.8 unit=mL
